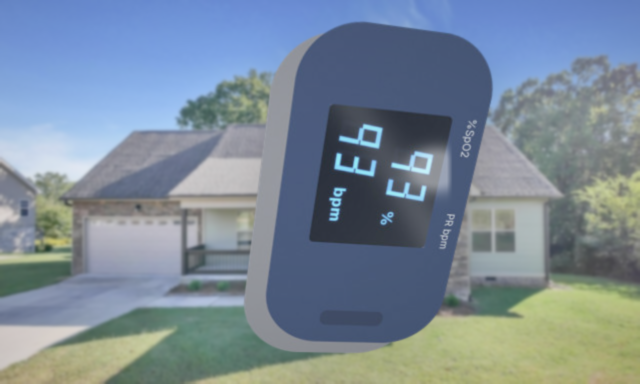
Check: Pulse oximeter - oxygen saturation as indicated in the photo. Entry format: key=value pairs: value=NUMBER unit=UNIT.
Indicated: value=93 unit=%
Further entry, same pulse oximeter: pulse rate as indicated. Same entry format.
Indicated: value=93 unit=bpm
